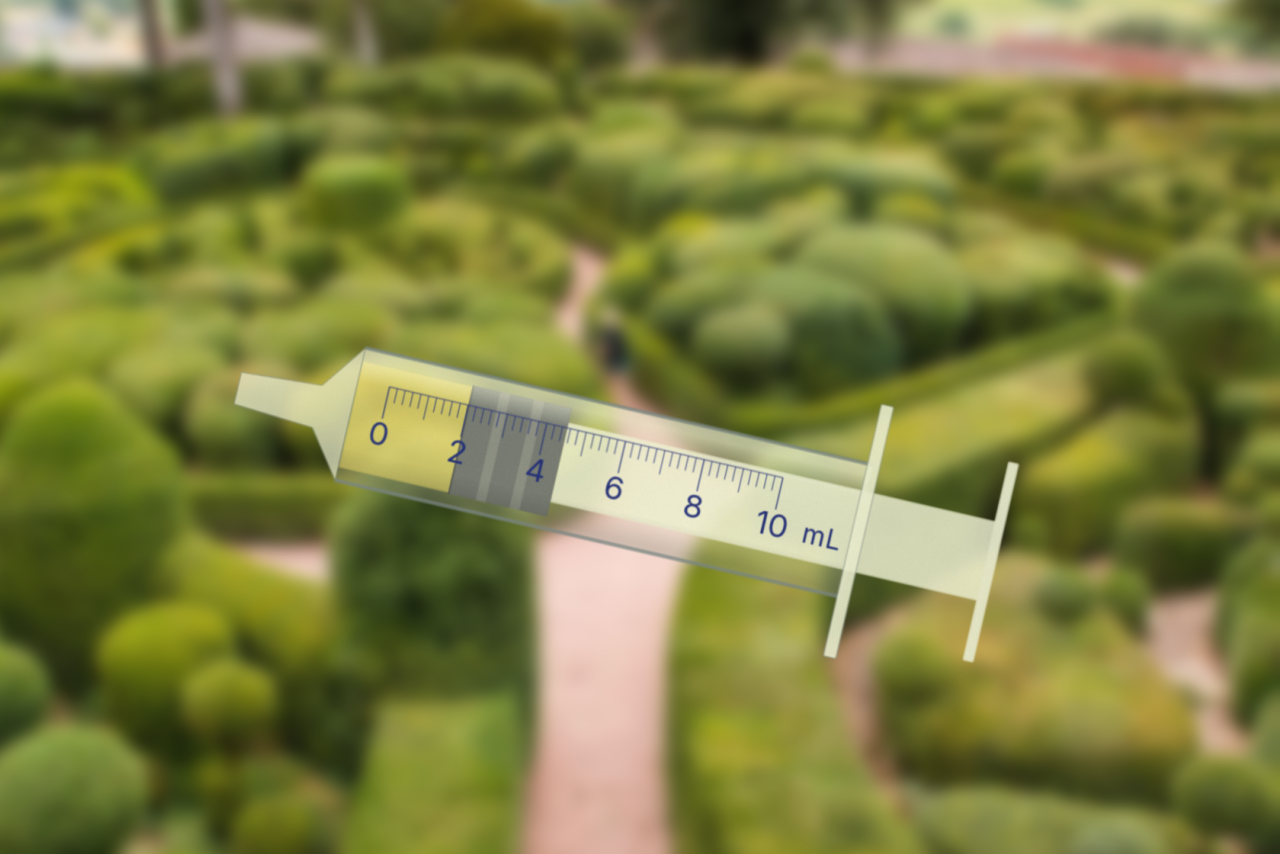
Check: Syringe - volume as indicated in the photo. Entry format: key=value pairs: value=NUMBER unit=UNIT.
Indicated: value=2 unit=mL
